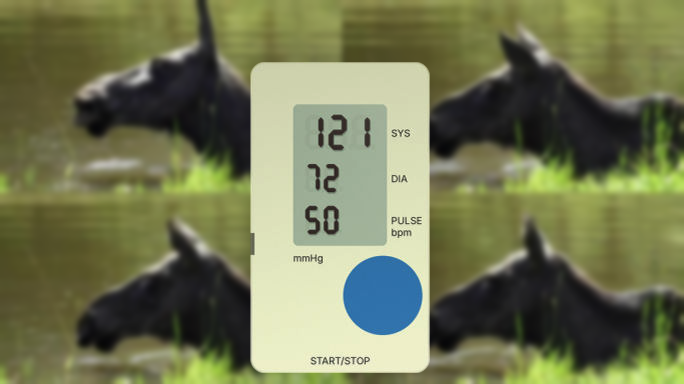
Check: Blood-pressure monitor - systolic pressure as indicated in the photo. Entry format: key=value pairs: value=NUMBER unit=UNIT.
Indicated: value=121 unit=mmHg
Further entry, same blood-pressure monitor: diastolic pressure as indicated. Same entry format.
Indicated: value=72 unit=mmHg
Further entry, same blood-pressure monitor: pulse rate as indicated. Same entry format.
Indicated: value=50 unit=bpm
